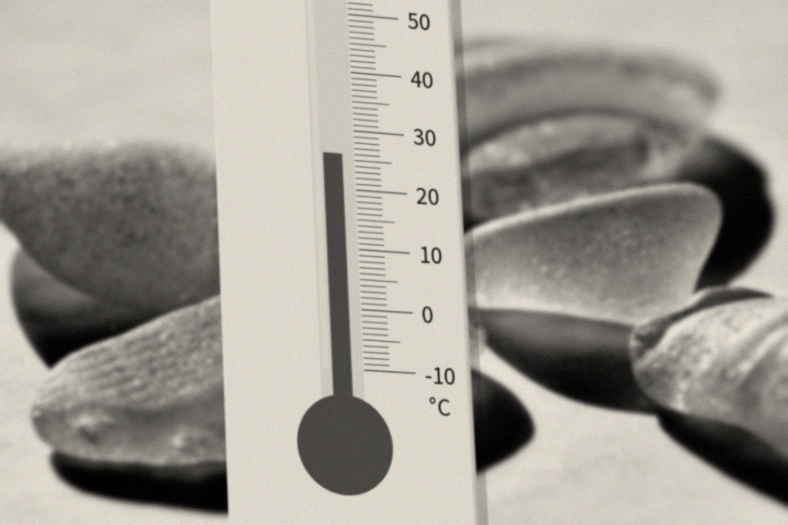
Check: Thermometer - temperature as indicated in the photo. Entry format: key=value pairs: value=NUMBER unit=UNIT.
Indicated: value=26 unit=°C
